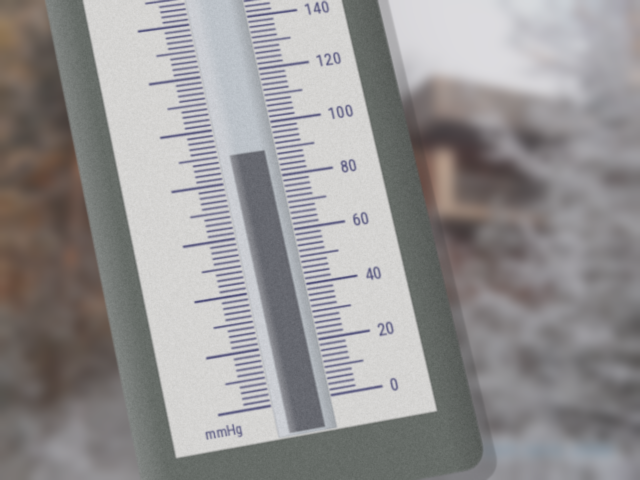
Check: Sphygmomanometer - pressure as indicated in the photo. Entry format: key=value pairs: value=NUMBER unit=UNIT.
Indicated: value=90 unit=mmHg
